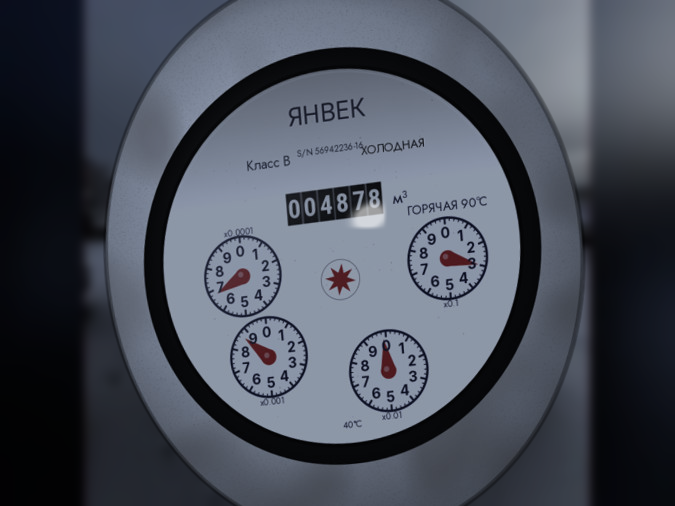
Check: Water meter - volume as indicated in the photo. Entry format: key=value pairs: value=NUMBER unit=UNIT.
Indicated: value=4878.2986 unit=m³
